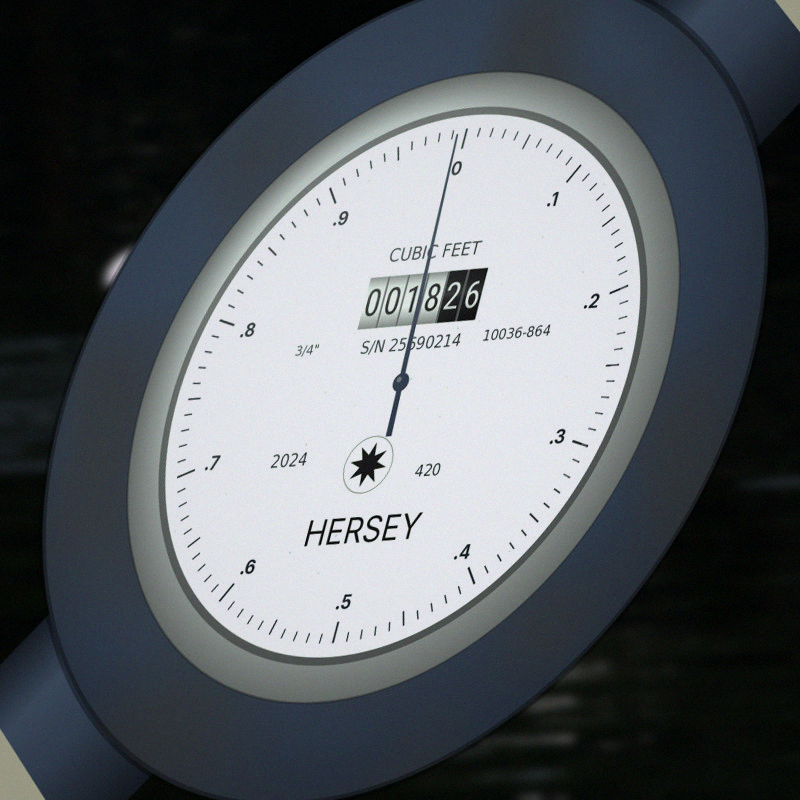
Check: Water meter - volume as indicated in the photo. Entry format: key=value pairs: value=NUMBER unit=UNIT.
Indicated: value=1825.99 unit=ft³
